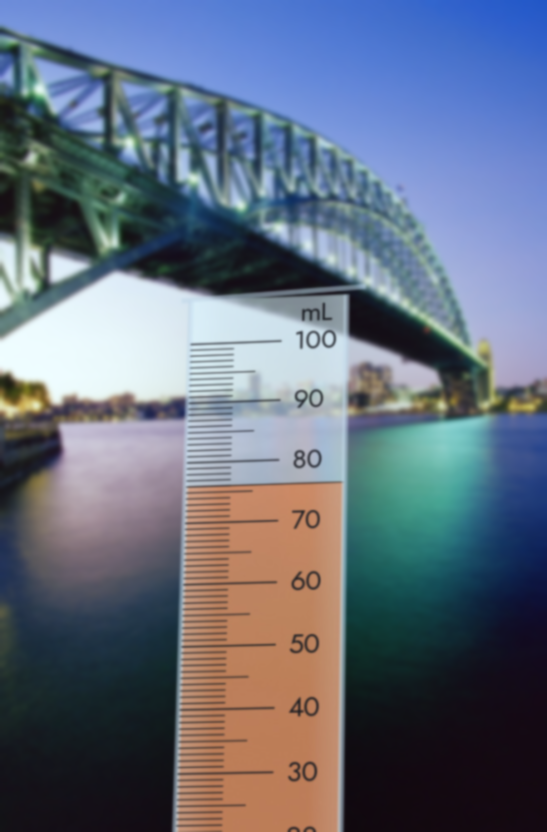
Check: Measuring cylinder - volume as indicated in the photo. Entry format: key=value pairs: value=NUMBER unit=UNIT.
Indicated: value=76 unit=mL
